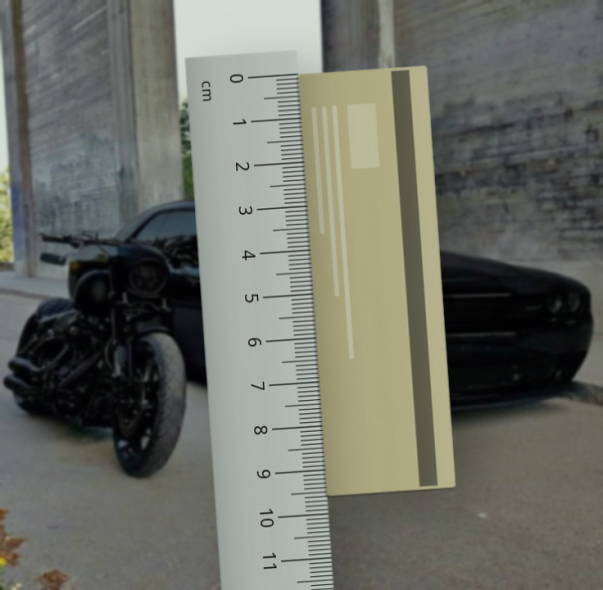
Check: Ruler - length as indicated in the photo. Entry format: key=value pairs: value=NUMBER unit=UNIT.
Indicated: value=9.6 unit=cm
